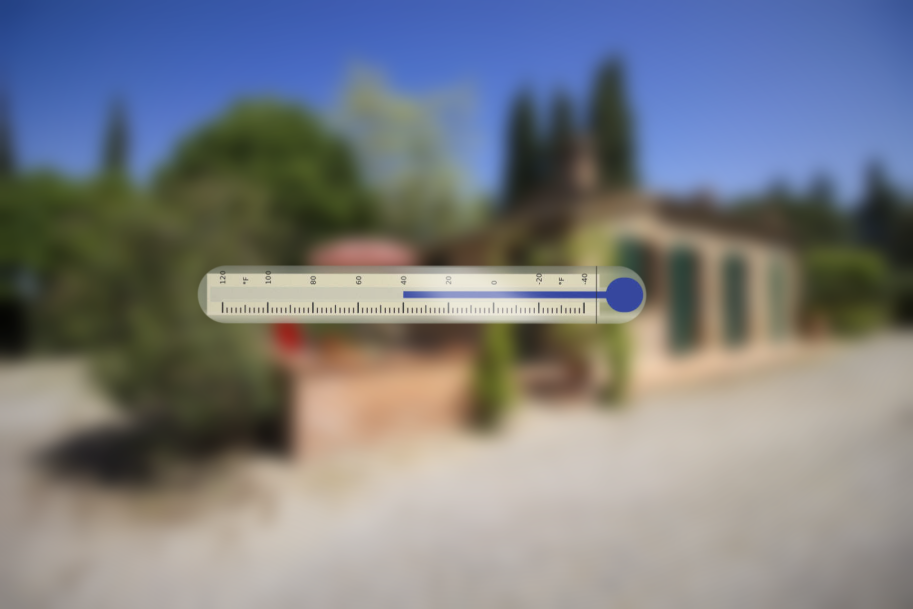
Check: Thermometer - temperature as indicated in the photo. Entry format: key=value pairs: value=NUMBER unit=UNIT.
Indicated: value=40 unit=°F
